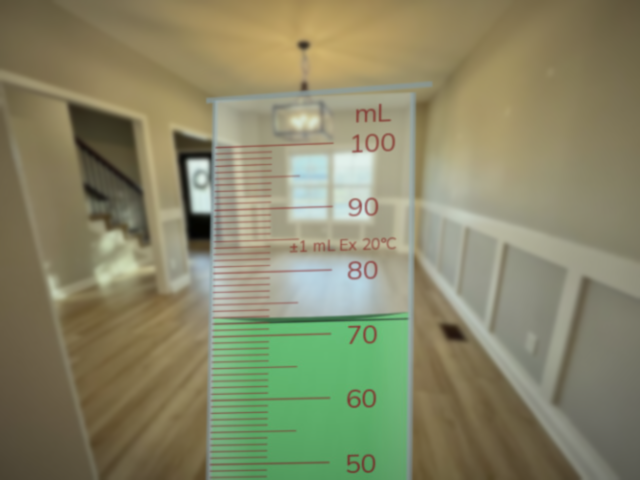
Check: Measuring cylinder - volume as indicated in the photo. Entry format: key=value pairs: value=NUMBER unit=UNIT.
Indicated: value=72 unit=mL
